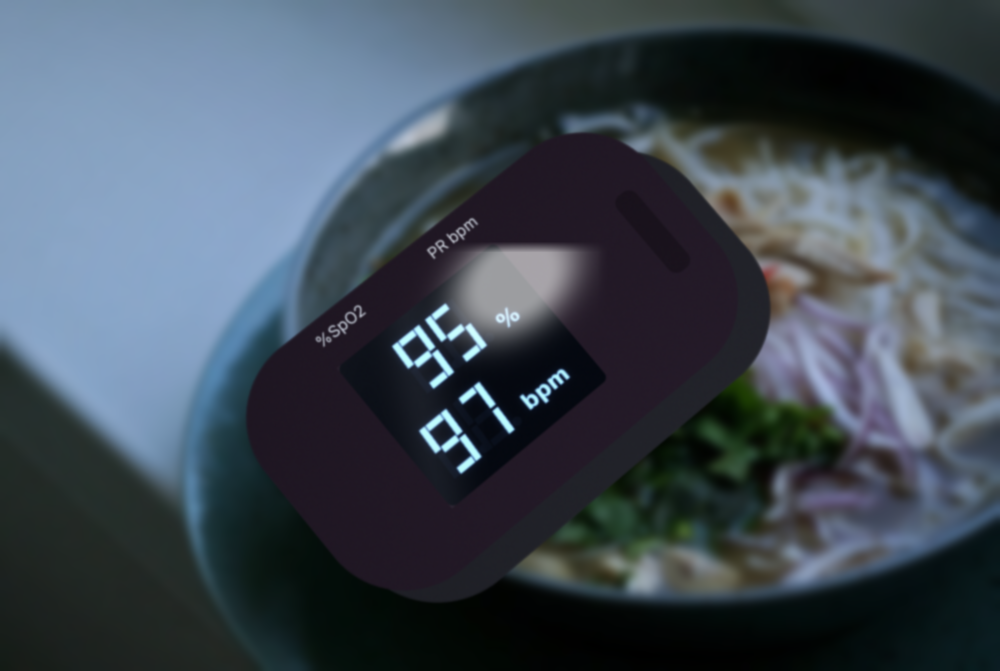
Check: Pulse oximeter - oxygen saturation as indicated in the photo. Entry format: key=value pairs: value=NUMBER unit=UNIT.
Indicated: value=95 unit=%
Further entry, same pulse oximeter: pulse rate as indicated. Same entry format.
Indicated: value=97 unit=bpm
